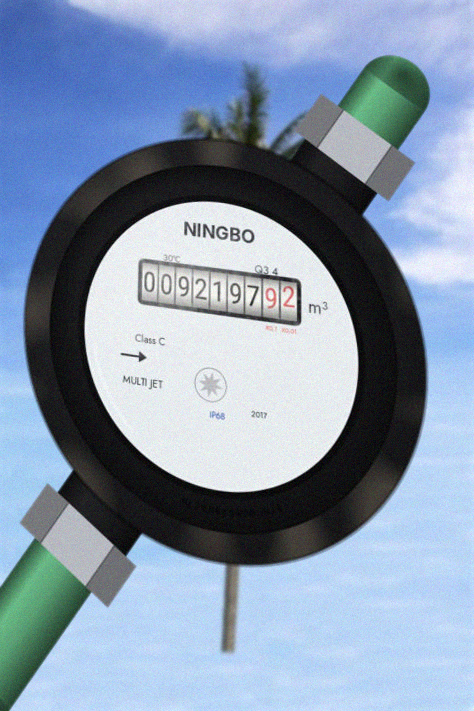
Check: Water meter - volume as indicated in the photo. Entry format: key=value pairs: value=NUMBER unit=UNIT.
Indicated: value=92197.92 unit=m³
